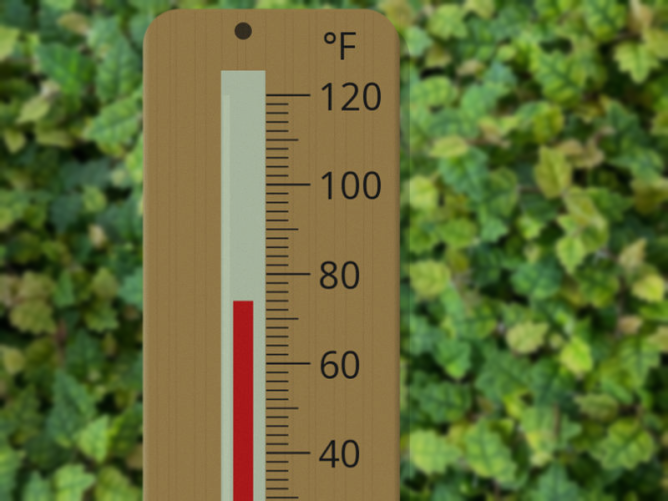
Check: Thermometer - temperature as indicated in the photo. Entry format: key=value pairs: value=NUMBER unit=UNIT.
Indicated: value=74 unit=°F
